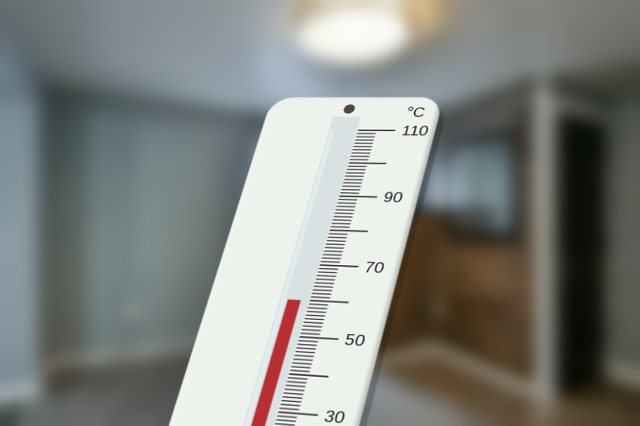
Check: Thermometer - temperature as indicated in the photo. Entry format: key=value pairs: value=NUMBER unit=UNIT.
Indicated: value=60 unit=°C
